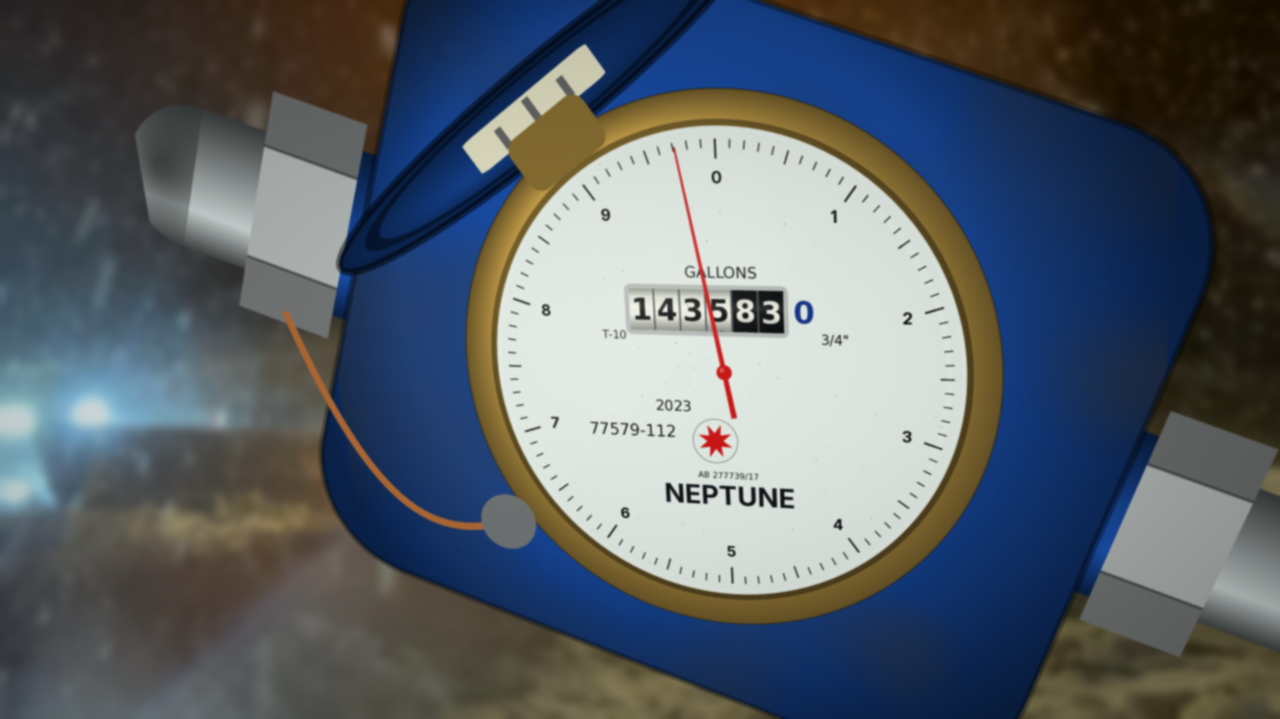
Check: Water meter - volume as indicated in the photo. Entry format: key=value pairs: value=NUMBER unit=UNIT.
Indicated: value=1435829.7 unit=gal
